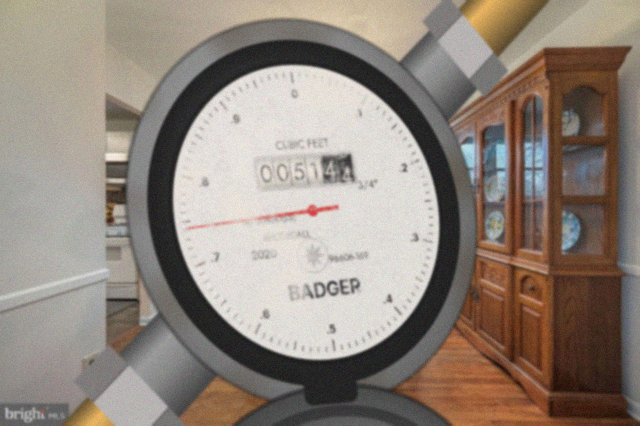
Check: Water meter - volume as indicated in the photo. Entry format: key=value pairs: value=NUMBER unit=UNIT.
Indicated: value=5143.74 unit=ft³
